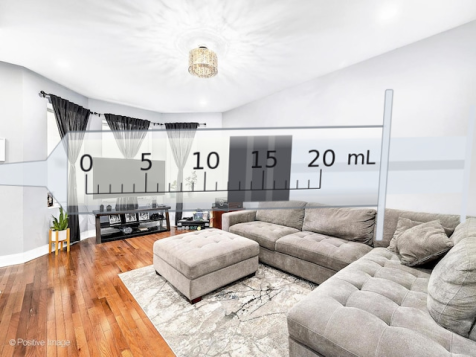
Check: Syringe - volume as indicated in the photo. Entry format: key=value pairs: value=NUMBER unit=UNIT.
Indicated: value=12 unit=mL
